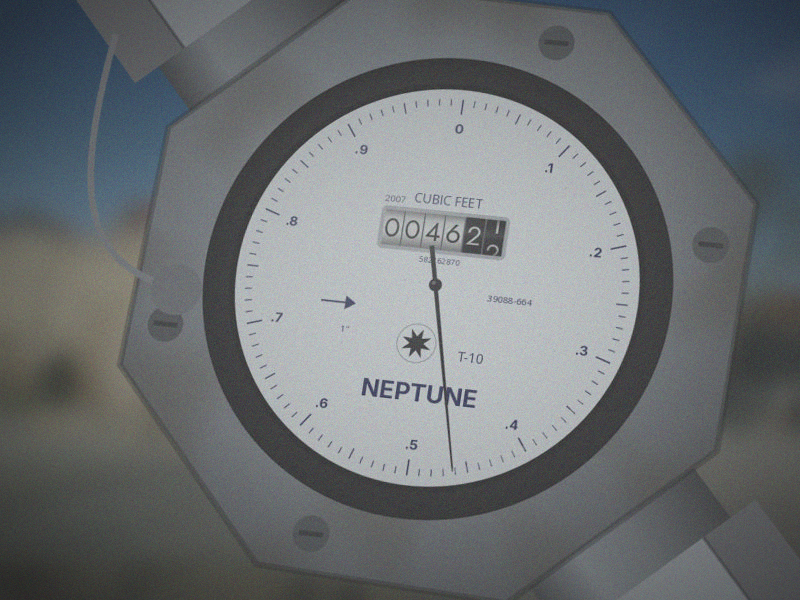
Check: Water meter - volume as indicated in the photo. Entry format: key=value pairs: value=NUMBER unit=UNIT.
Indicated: value=4621.46 unit=ft³
